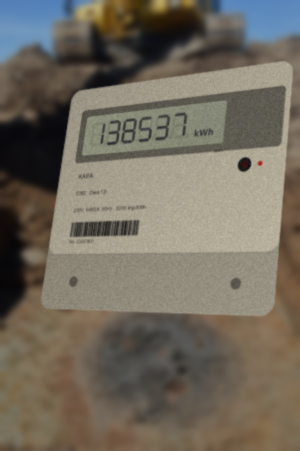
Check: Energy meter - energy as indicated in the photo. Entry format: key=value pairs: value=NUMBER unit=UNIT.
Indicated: value=138537 unit=kWh
